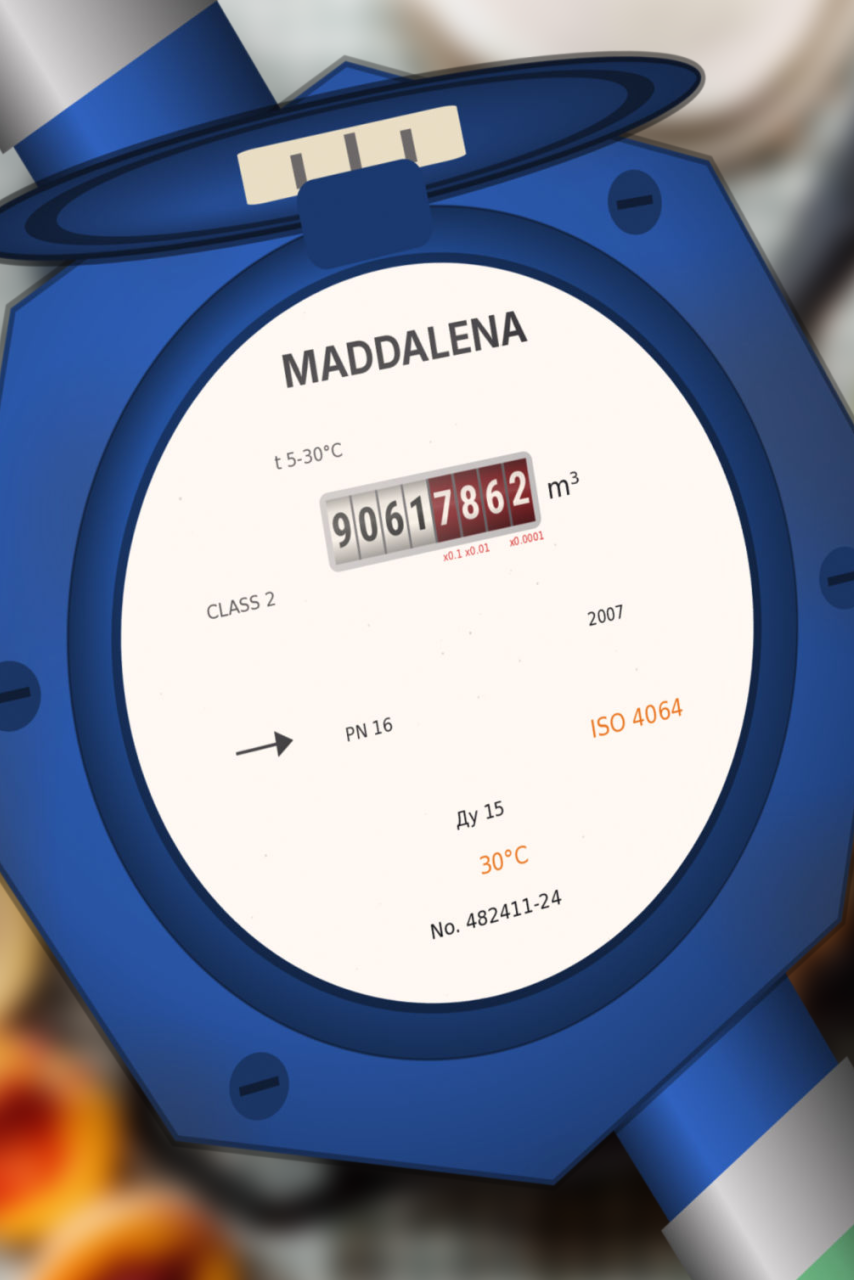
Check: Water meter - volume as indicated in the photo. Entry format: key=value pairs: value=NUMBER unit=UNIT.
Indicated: value=9061.7862 unit=m³
